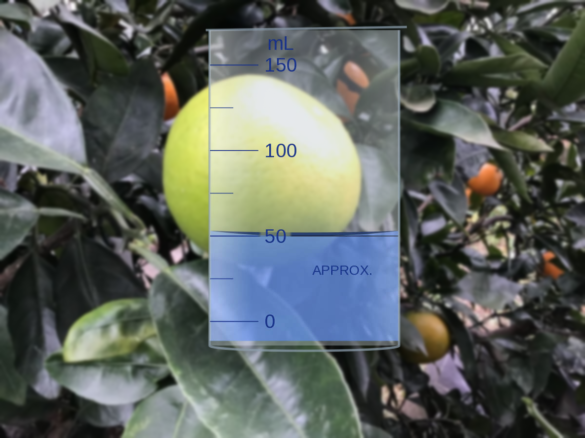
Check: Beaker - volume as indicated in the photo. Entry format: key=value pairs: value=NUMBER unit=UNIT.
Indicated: value=50 unit=mL
